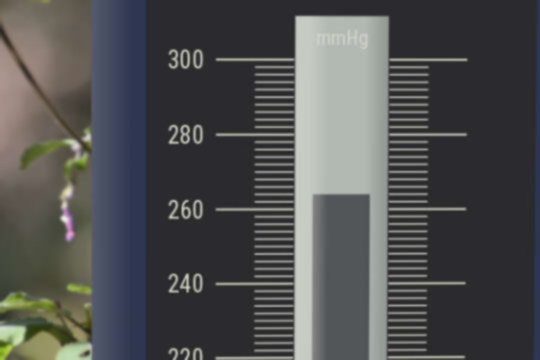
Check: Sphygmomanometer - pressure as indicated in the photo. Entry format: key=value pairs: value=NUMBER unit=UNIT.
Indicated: value=264 unit=mmHg
